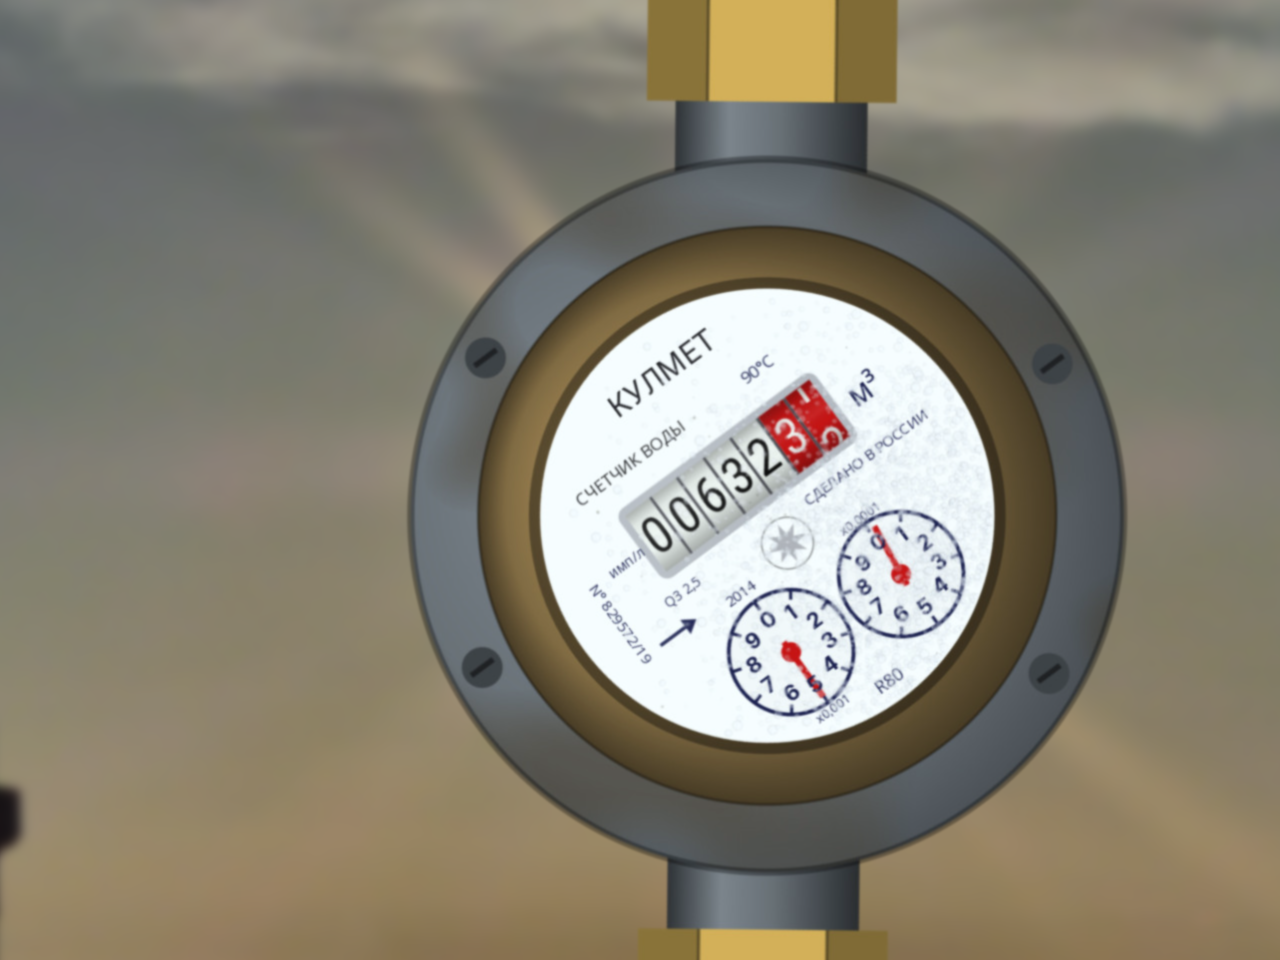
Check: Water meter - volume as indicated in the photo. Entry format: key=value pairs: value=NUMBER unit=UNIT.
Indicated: value=632.3150 unit=m³
